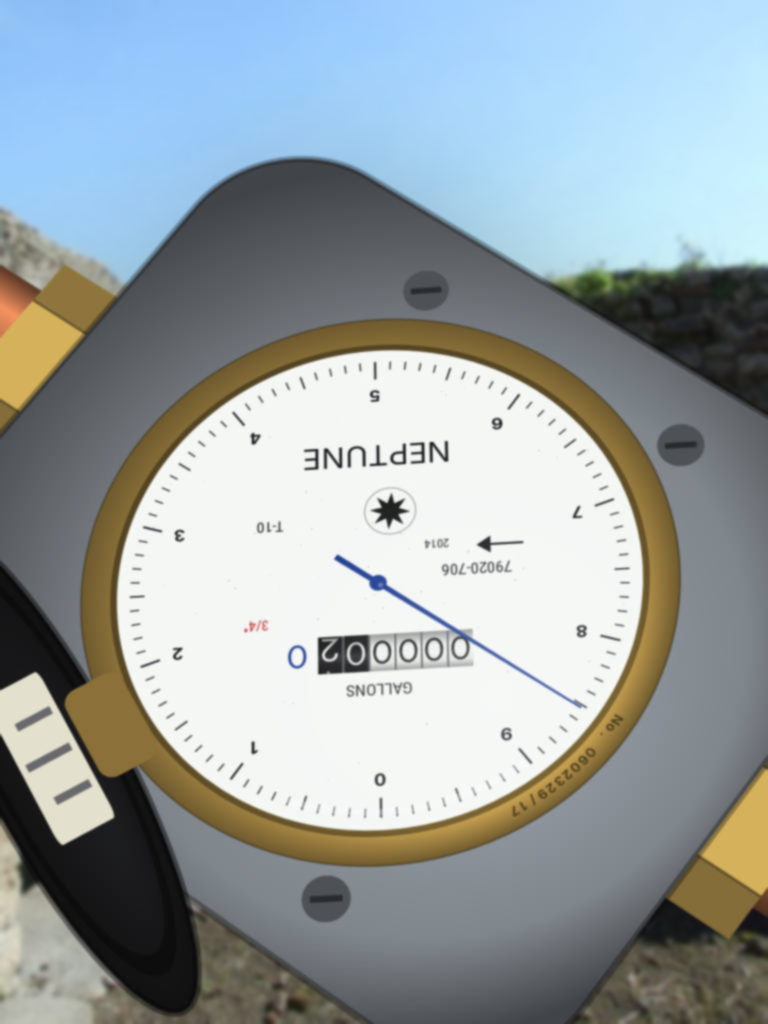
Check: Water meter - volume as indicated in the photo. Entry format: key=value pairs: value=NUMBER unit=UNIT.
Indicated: value=18.5 unit=gal
